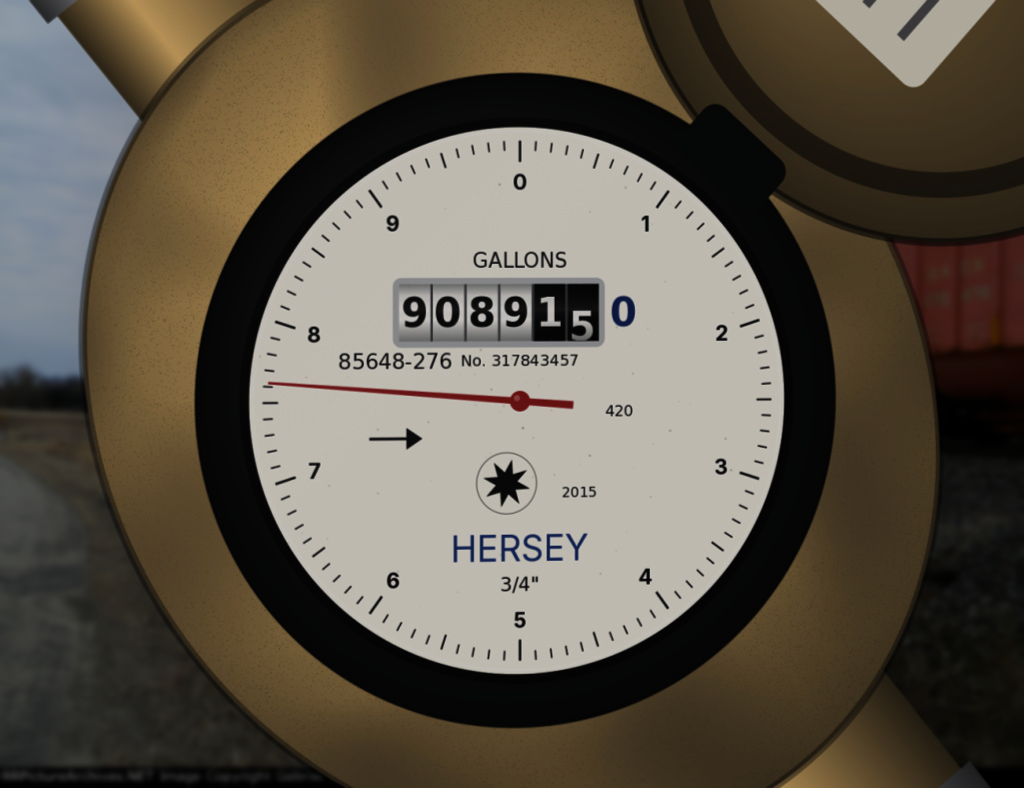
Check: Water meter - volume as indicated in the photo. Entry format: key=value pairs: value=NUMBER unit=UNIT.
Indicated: value=9089147.6 unit=gal
